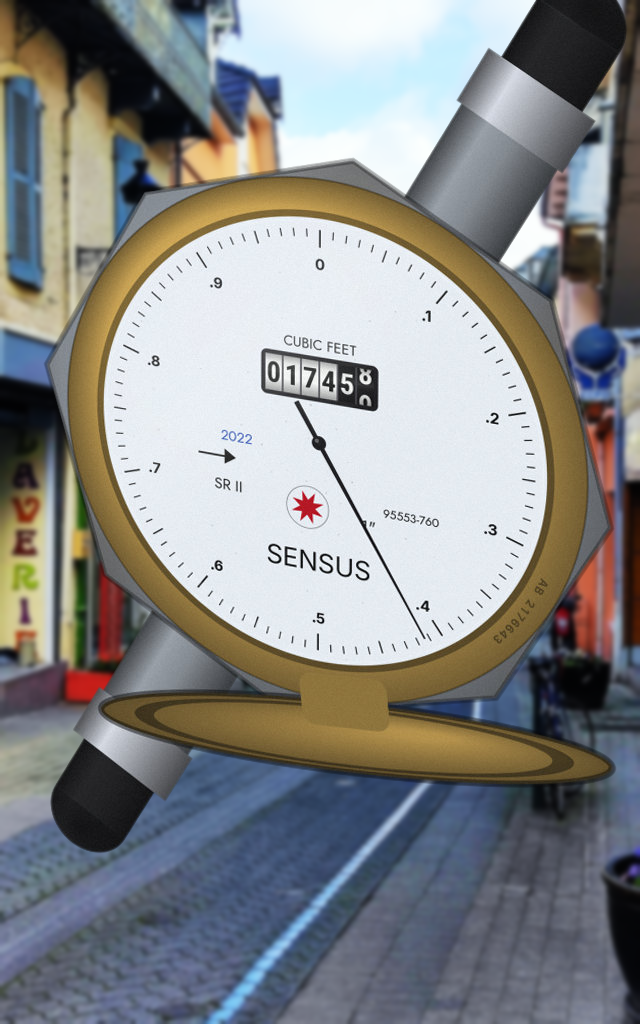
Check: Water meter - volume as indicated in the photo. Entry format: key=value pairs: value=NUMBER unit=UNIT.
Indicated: value=17458.41 unit=ft³
